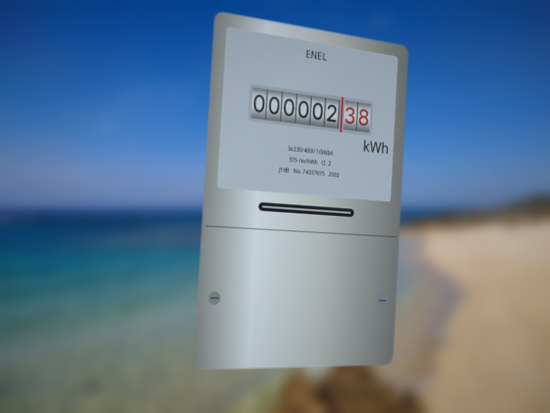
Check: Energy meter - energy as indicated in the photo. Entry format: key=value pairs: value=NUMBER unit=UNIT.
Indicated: value=2.38 unit=kWh
